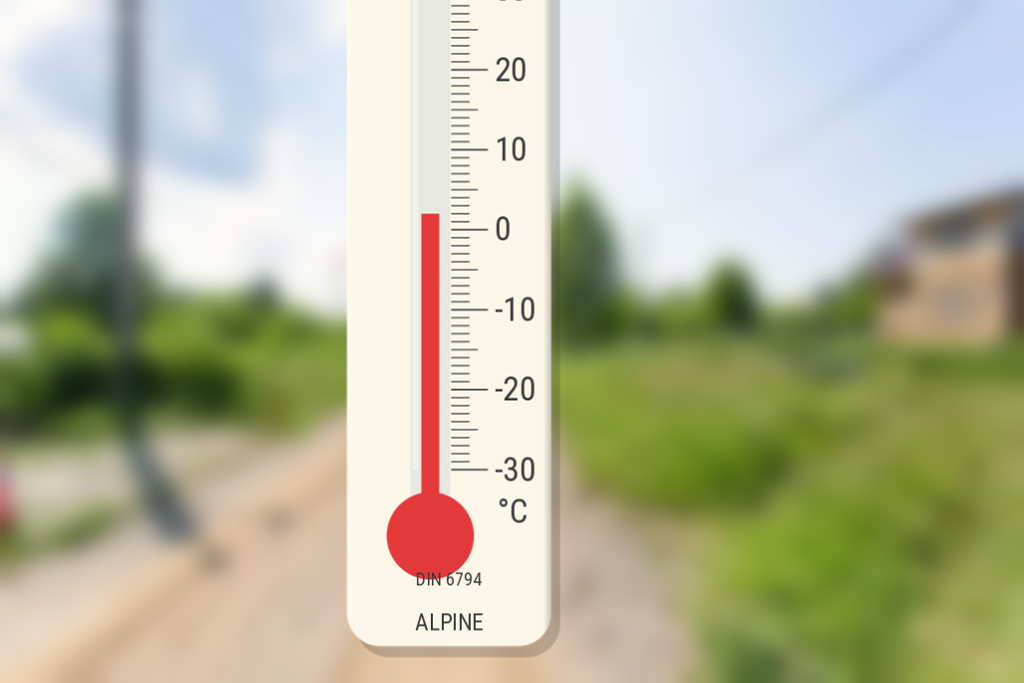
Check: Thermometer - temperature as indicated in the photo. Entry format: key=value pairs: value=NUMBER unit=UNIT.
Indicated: value=2 unit=°C
